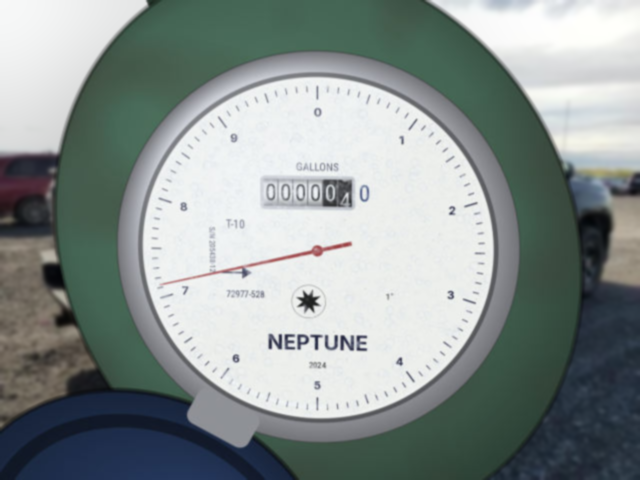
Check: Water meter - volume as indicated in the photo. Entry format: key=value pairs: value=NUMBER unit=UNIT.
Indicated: value=37.1 unit=gal
